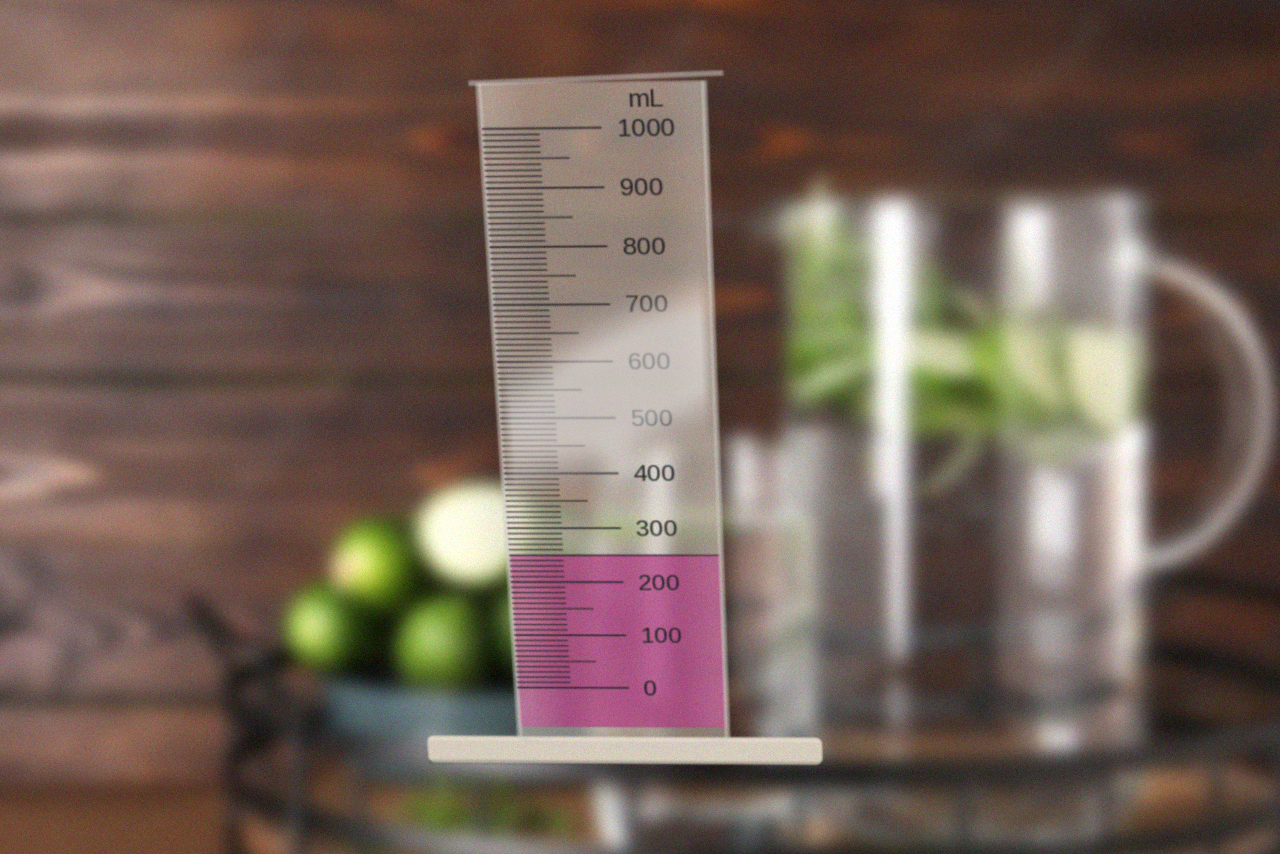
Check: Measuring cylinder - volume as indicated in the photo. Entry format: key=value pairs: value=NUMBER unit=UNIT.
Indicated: value=250 unit=mL
